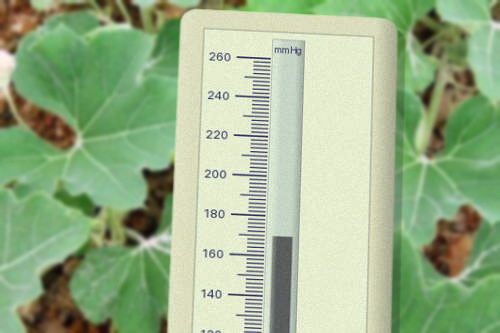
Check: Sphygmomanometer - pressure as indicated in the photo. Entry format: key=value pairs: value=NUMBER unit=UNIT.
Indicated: value=170 unit=mmHg
